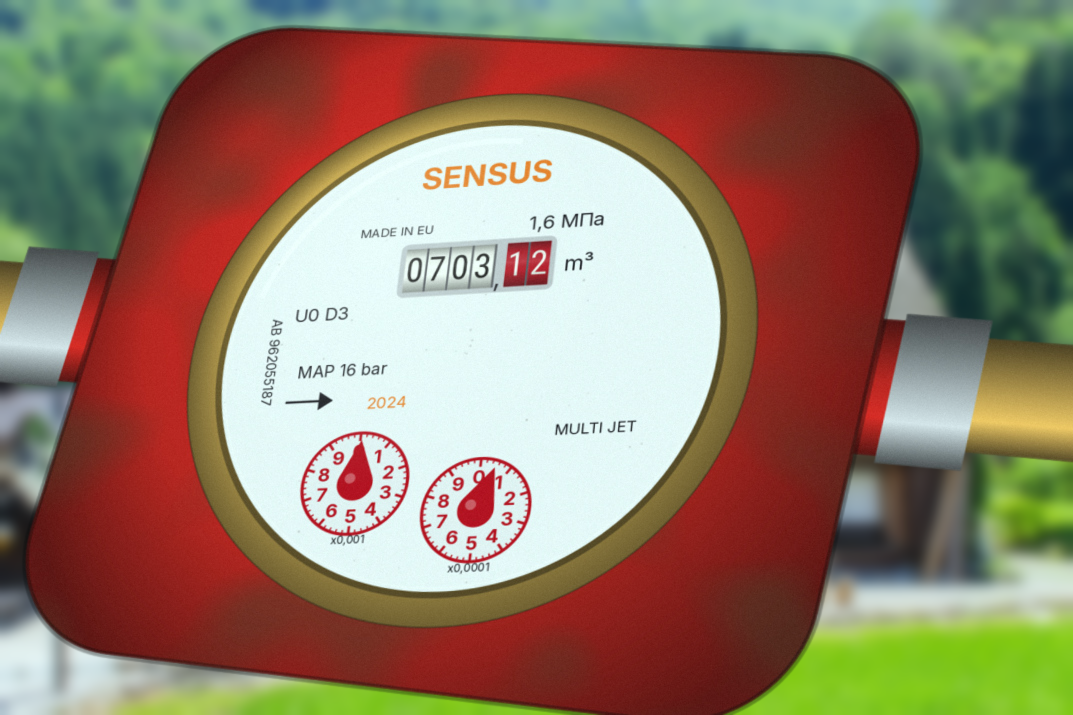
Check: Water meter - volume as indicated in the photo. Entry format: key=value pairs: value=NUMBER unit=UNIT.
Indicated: value=703.1200 unit=m³
